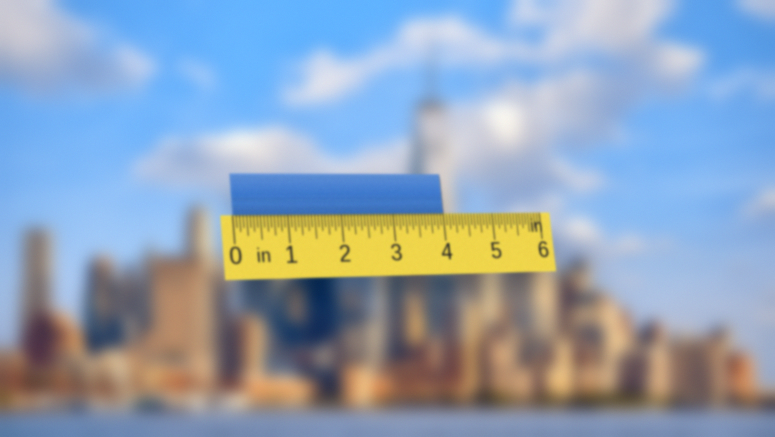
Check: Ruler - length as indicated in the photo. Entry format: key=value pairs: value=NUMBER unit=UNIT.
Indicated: value=4 unit=in
